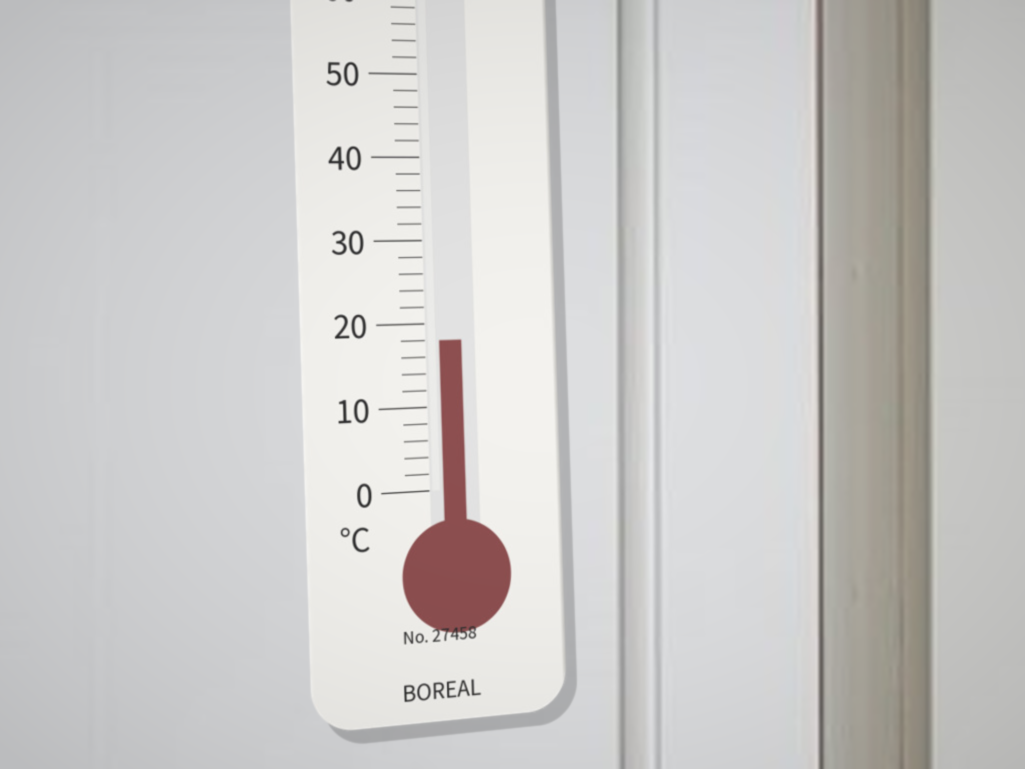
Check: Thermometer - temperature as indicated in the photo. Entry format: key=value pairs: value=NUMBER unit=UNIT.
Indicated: value=18 unit=°C
